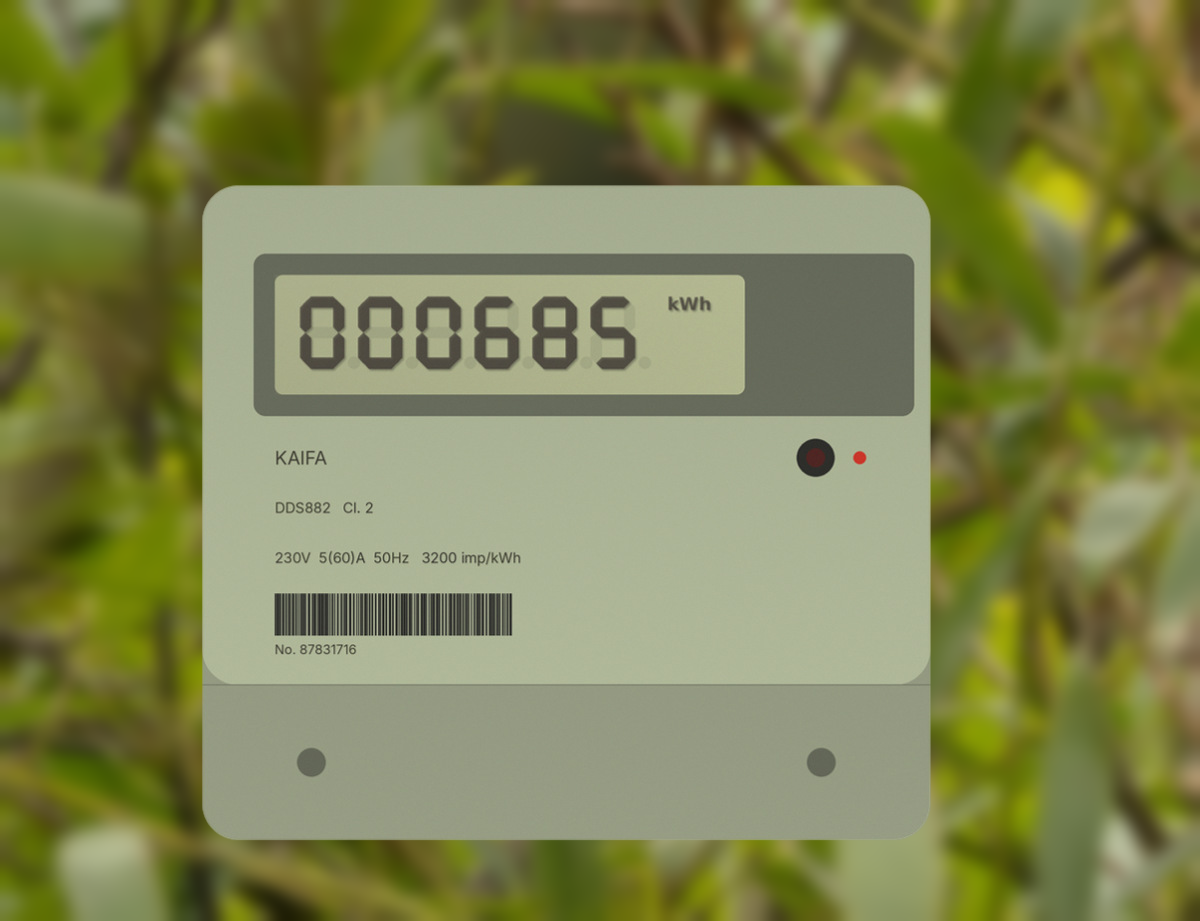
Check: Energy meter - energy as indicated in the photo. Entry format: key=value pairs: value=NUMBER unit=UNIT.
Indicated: value=685 unit=kWh
